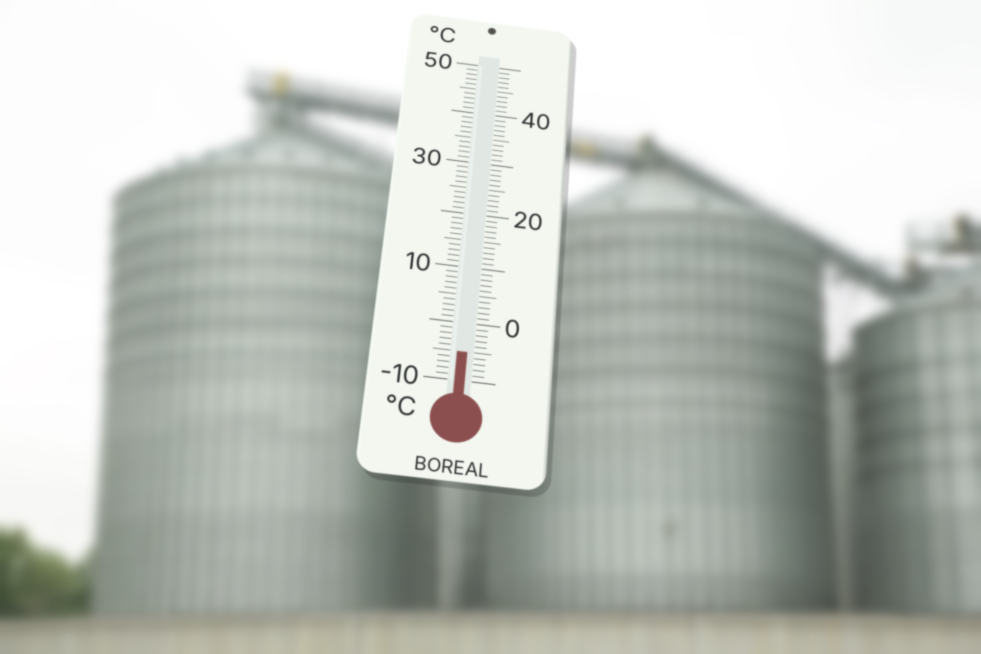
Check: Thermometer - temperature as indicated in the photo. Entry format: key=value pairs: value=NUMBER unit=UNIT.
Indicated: value=-5 unit=°C
